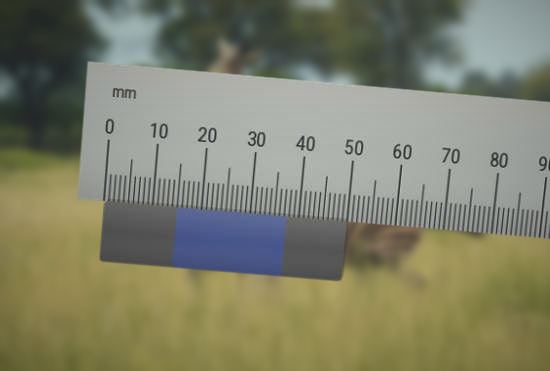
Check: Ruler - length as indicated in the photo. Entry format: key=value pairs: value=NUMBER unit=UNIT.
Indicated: value=50 unit=mm
